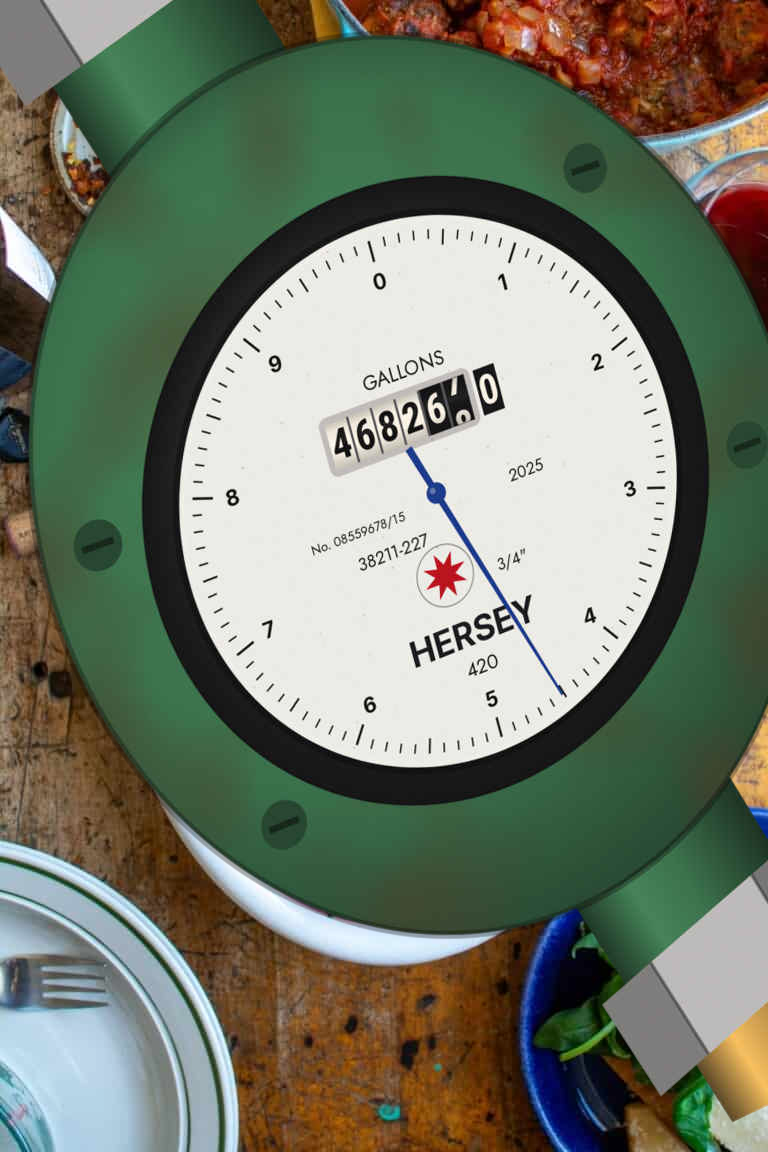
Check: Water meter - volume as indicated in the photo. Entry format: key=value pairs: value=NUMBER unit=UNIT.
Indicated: value=4682674.5 unit=gal
